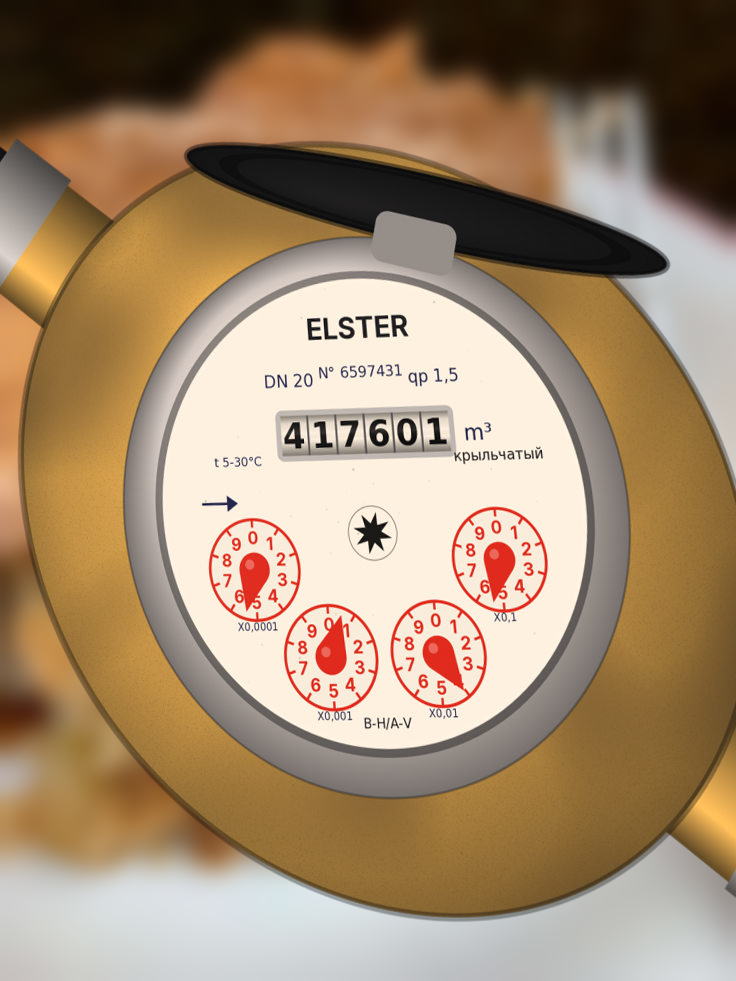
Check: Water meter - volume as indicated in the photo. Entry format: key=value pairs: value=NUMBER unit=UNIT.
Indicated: value=417601.5405 unit=m³
